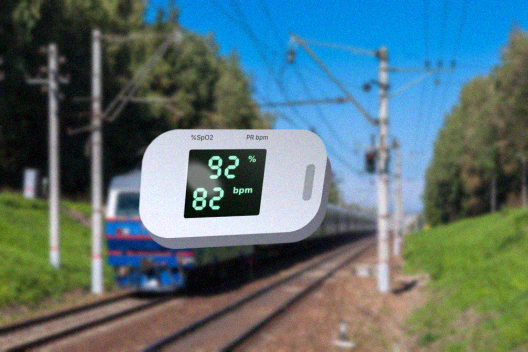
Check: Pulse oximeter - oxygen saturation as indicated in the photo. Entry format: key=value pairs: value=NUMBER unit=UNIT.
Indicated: value=92 unit=%
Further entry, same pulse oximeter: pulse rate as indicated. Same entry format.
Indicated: value=82 unit=bpm
